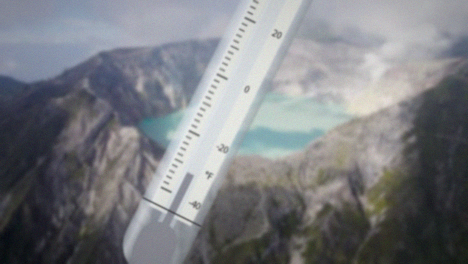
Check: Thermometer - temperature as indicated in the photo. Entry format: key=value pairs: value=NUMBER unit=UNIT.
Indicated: value=-32 unit=°F
